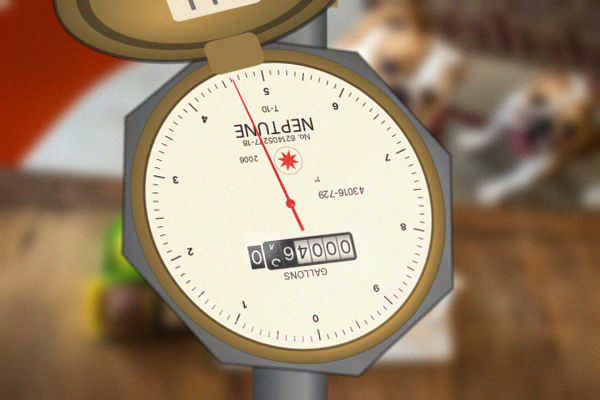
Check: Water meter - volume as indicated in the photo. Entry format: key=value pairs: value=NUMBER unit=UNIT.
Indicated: value=4634.6 unit=gal
